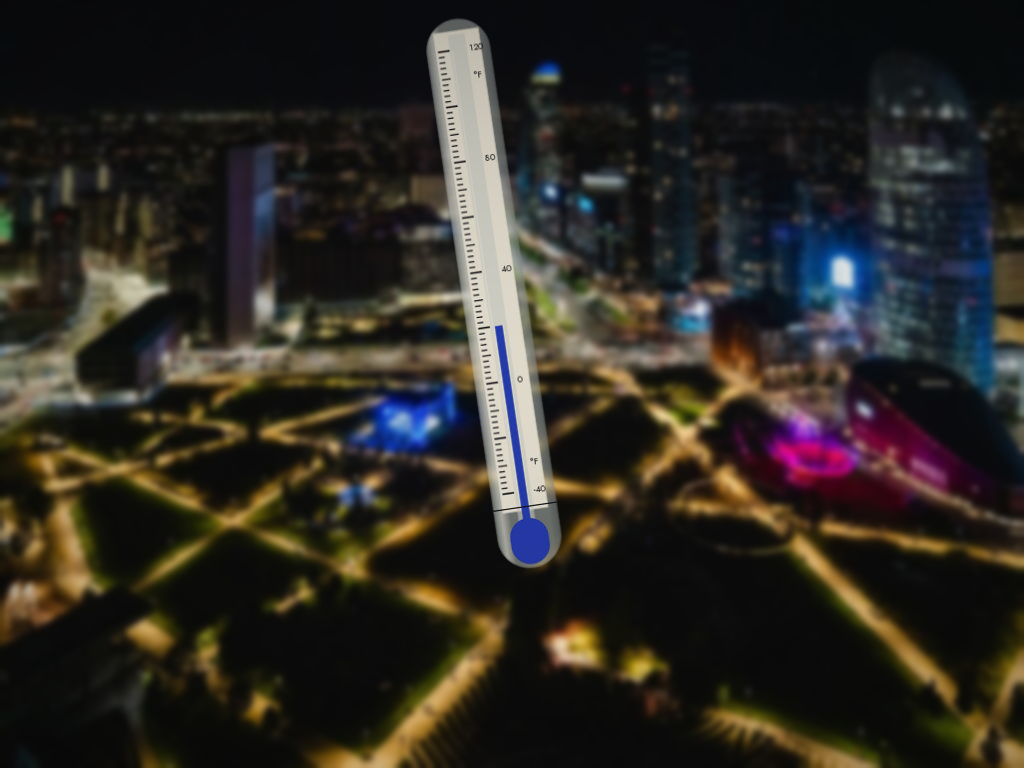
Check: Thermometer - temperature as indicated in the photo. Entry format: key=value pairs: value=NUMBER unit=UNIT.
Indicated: value=20 unit=°F
